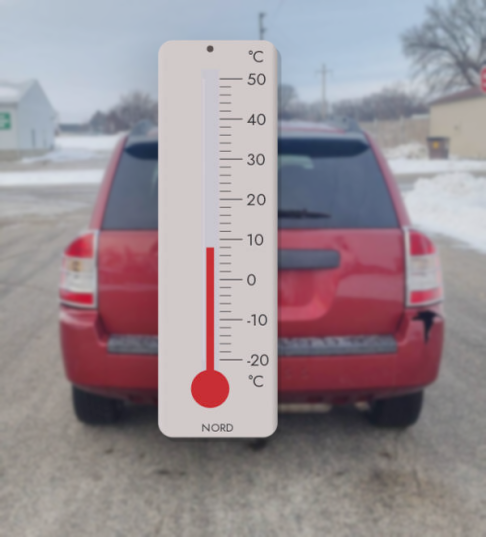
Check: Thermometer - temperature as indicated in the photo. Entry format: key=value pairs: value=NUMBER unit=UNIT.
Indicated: value=8 unit=°C
